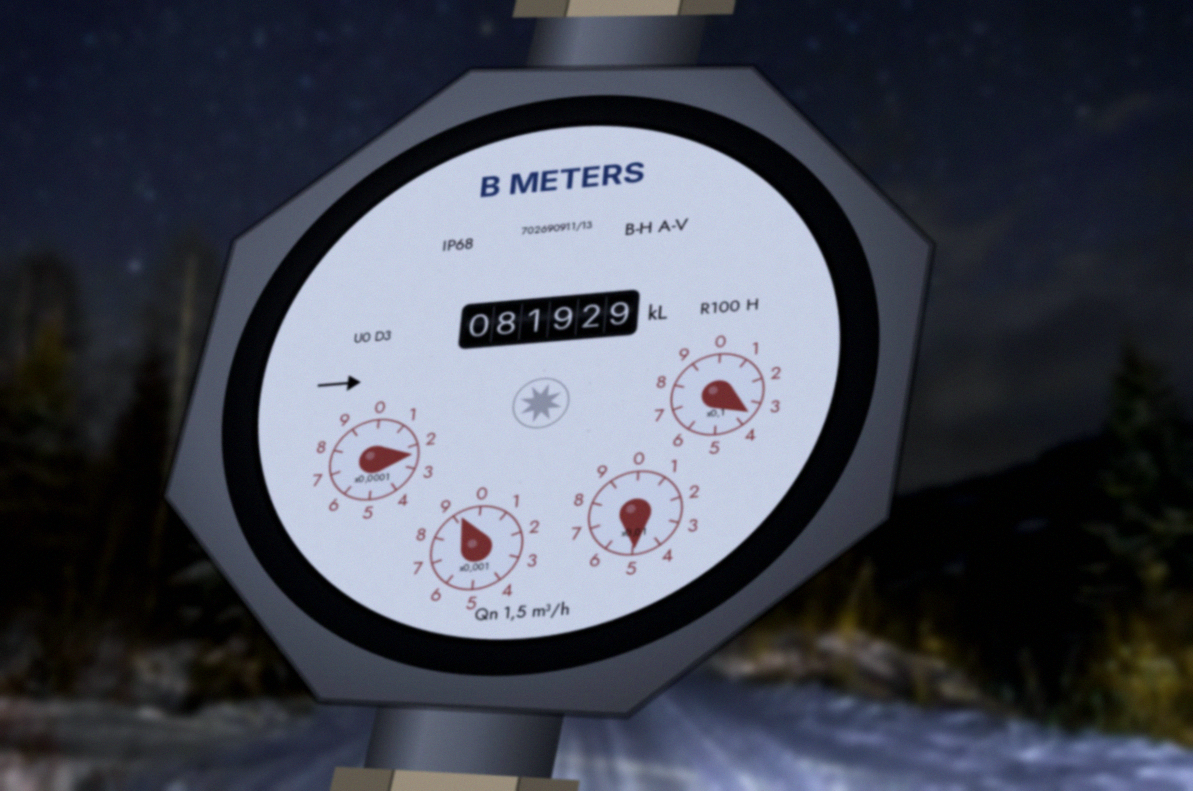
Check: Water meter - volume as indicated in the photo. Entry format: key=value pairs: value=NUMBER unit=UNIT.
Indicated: value=81929.3492 unit=kL
